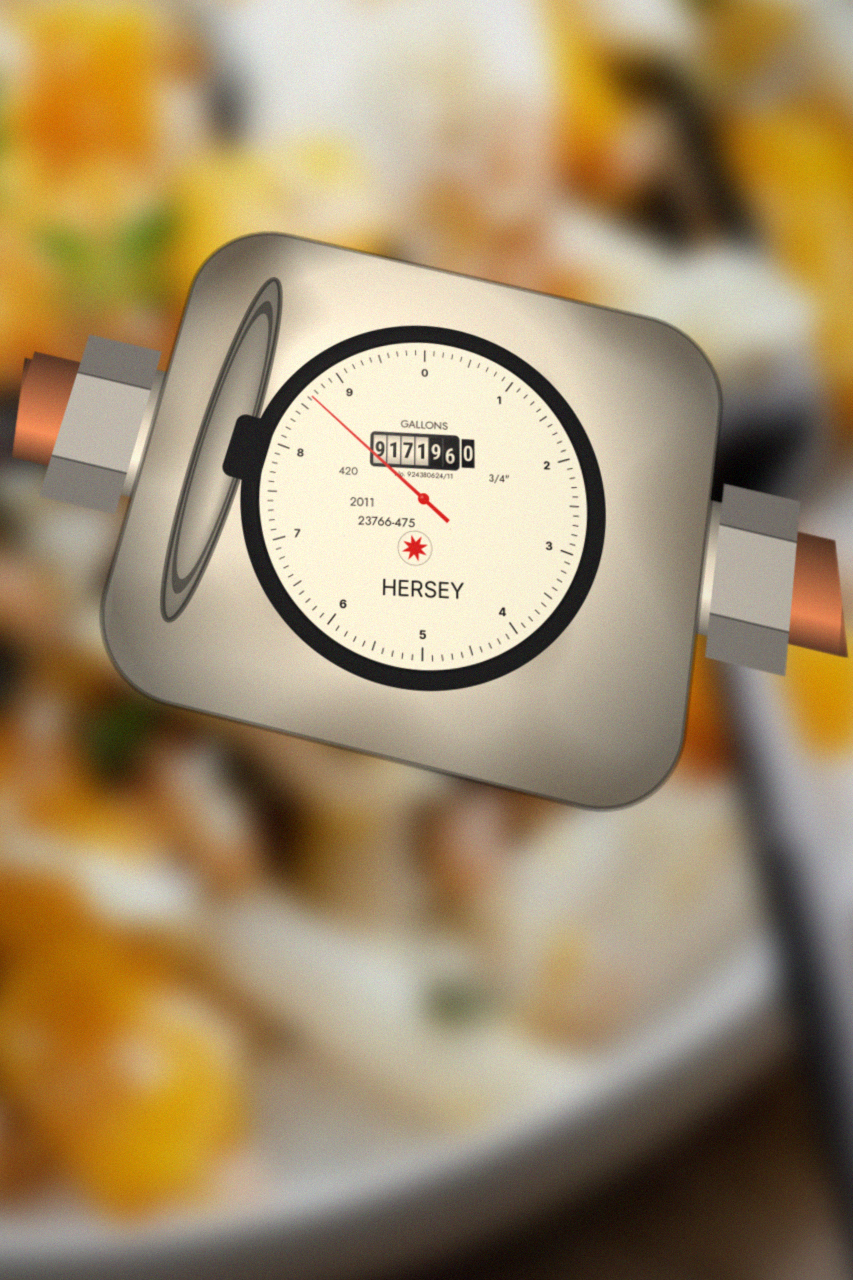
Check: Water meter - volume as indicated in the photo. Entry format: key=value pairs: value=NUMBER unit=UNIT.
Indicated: value=9171958.6 unit=gal
